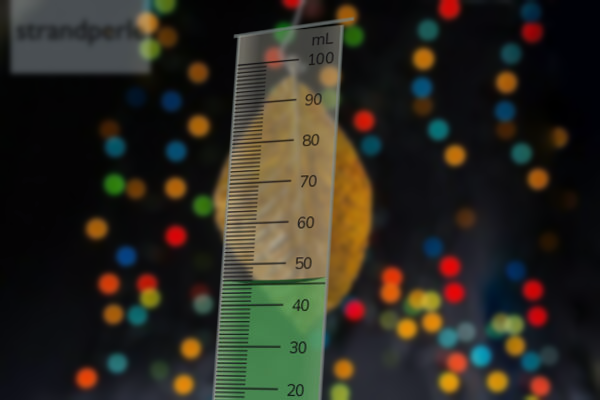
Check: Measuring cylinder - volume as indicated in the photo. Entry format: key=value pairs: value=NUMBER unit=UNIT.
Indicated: value=45 unit=mL
